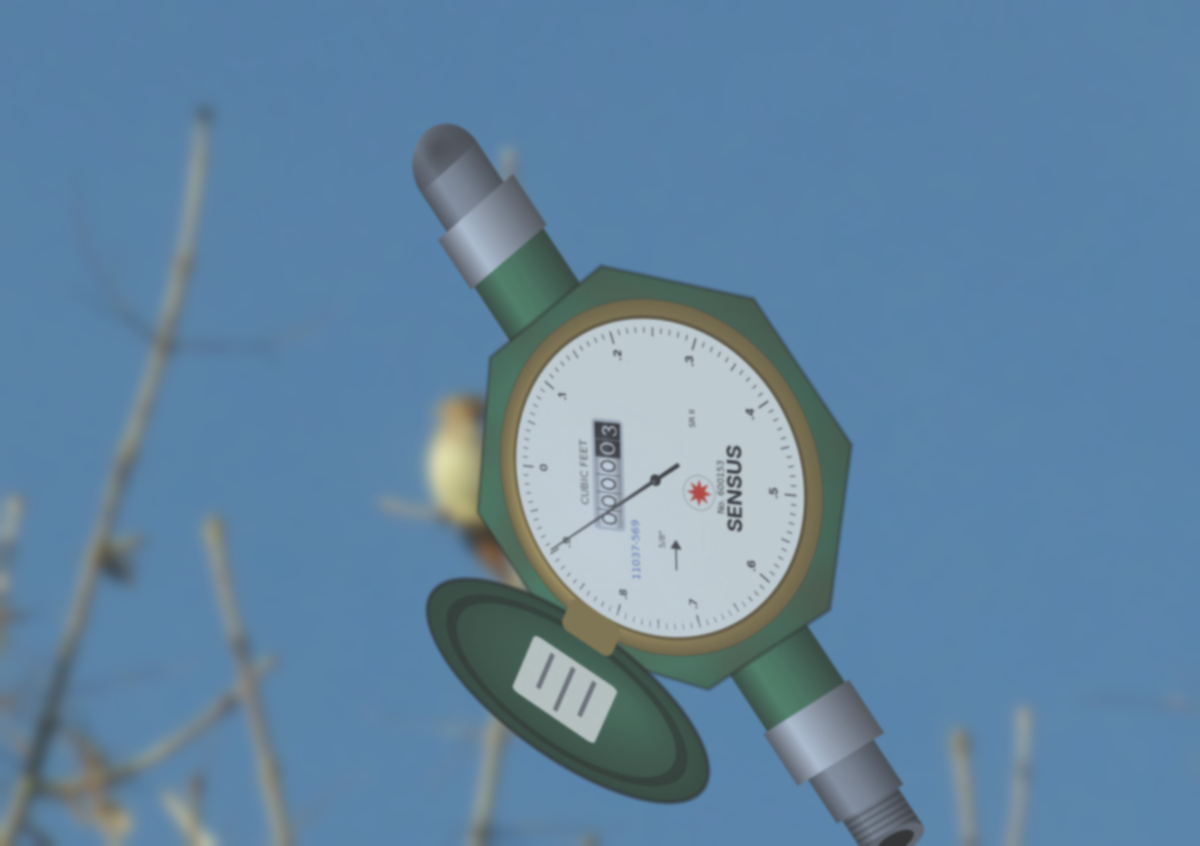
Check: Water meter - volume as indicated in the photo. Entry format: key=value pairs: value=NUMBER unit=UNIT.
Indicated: value=2.90 unit=ft³
